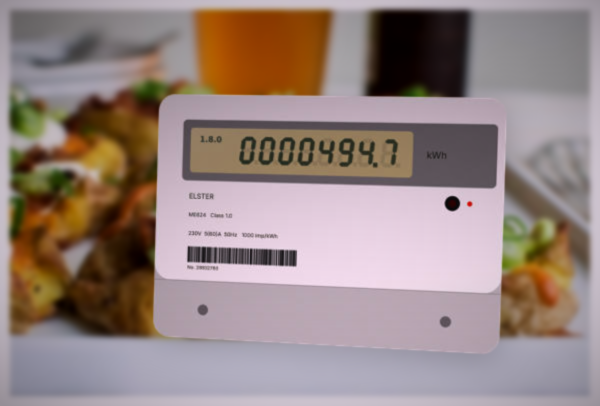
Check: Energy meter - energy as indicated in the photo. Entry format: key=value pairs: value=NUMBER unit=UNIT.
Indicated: value=494.7 unit=kWh
